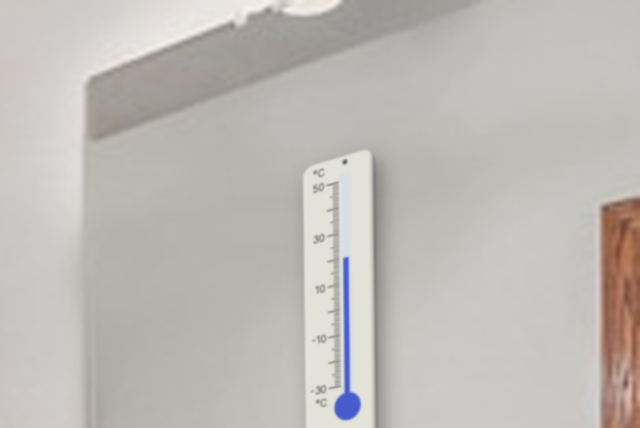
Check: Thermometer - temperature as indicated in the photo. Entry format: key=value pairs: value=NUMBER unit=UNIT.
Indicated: value=20 unit=°C
